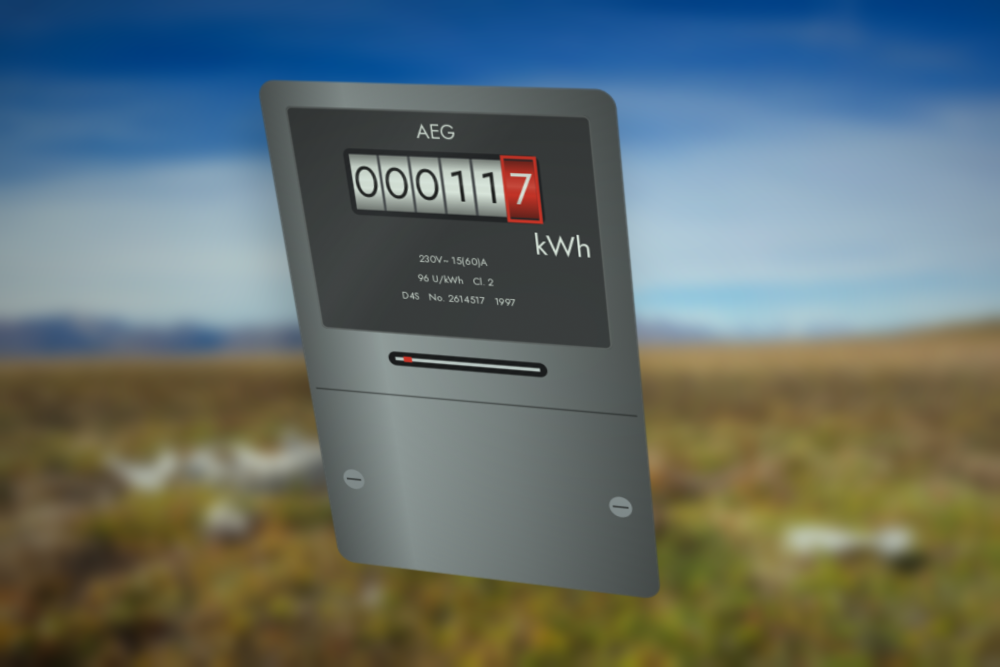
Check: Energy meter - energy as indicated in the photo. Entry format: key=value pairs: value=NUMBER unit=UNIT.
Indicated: value=11.7 unit=kWh
